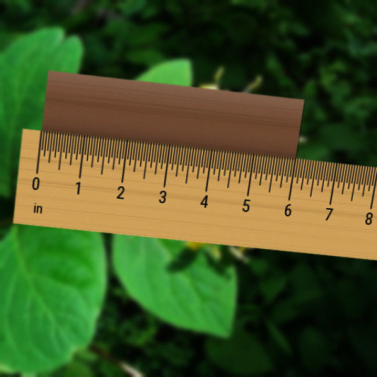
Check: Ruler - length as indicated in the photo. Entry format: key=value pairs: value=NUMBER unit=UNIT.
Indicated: value=6 unit=in
